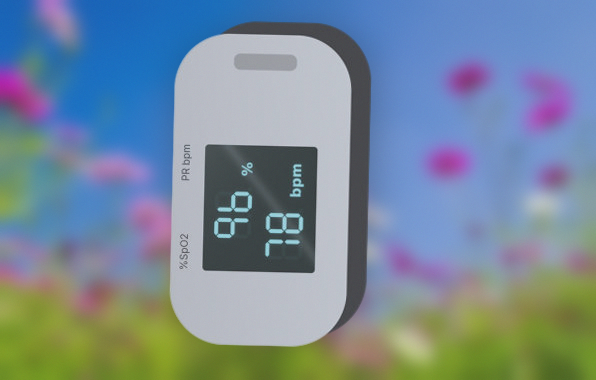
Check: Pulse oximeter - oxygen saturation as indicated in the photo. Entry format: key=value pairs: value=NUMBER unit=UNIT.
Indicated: value=96 unit=%
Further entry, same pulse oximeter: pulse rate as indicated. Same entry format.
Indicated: value=78 unit=bpm
